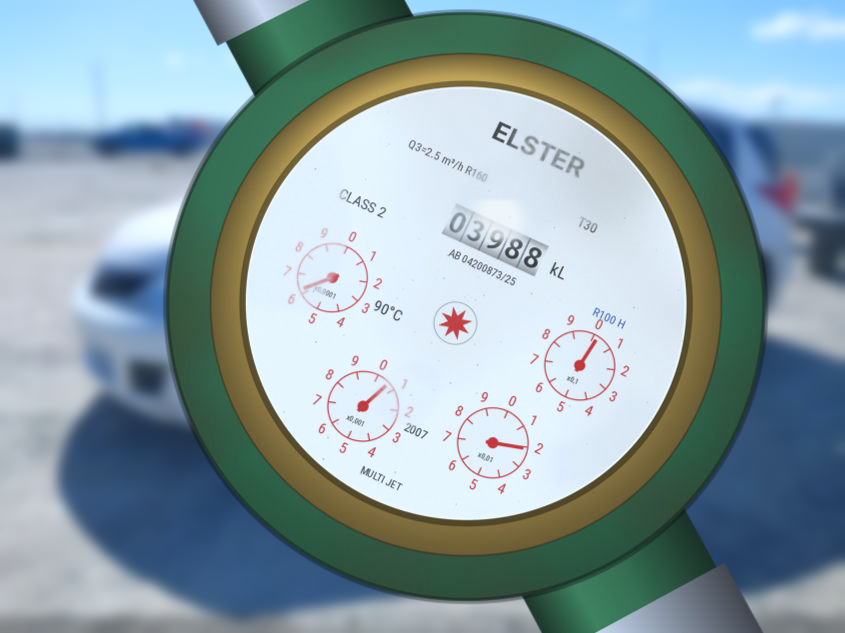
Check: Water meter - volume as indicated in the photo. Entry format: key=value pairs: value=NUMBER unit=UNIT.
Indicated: value=3988.0206 unit=kL
